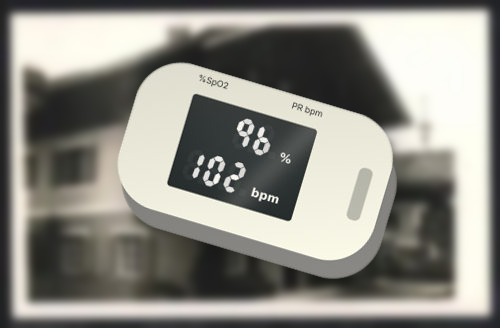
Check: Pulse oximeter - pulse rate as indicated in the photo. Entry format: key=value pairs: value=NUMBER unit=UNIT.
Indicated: value=102 unit=bpm
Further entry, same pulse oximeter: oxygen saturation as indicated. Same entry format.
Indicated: value=96 unit=%
